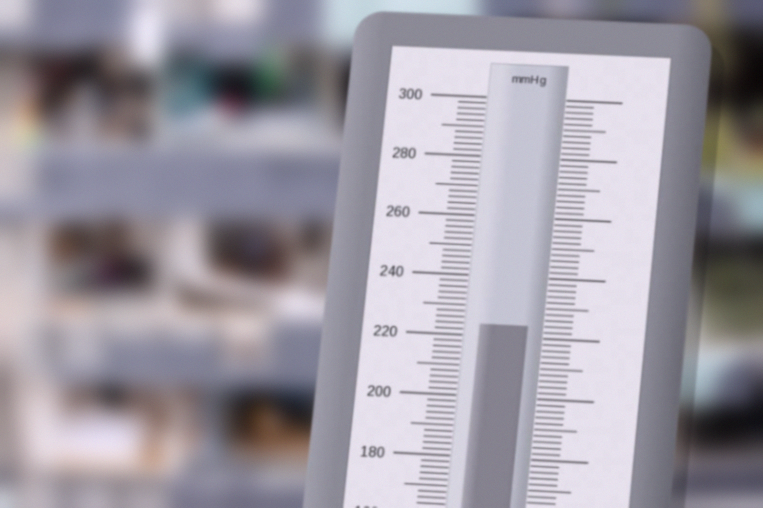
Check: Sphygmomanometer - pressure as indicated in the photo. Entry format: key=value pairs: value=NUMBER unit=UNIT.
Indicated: value=224 unit=mmHg
